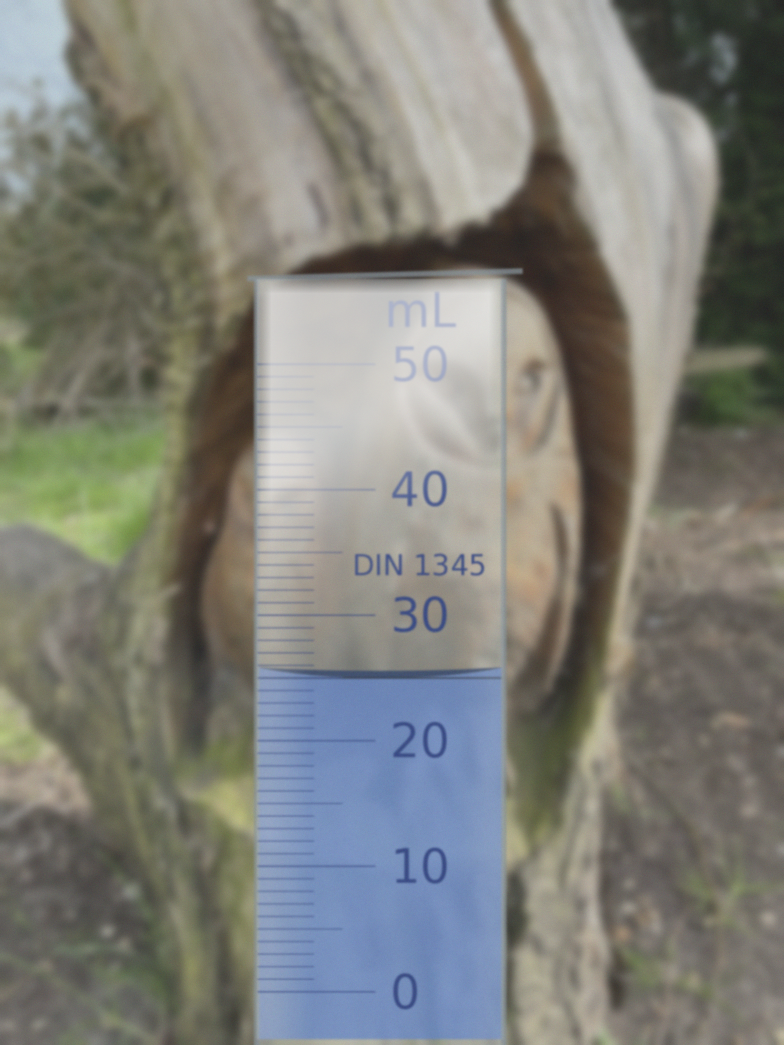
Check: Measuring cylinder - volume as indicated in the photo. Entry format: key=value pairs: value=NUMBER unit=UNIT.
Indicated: value=25 unit=mL
